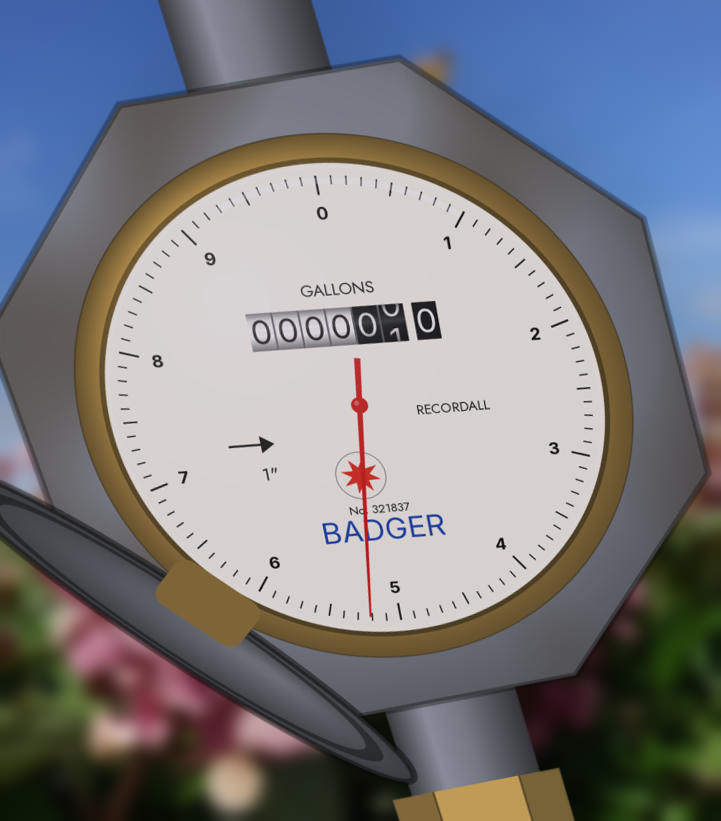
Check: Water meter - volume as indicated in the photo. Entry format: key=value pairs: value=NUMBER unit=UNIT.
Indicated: value=5.2 unit=gal
